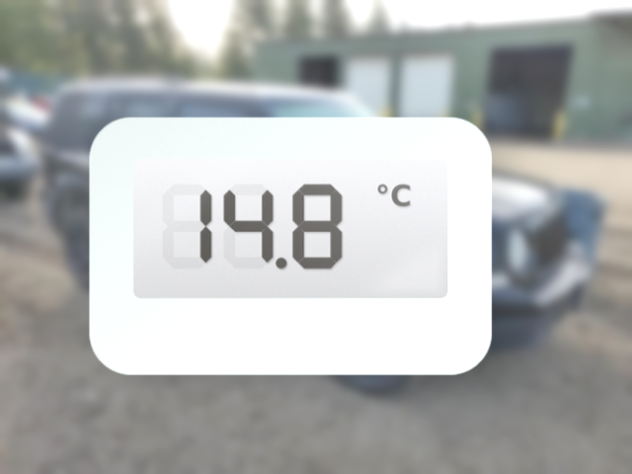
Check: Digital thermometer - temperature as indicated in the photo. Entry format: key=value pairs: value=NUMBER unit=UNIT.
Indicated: value=14.8 unit=°C
